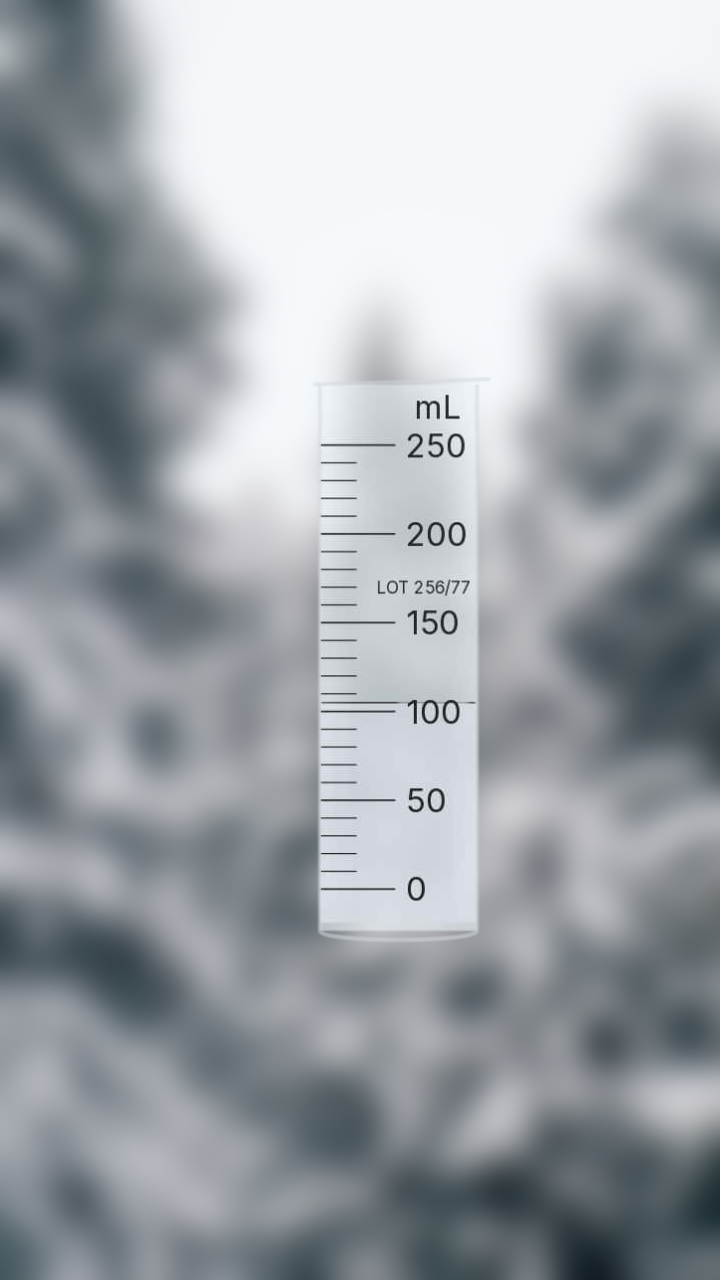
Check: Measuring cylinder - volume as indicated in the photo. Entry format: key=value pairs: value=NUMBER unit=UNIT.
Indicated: value=105 unit=mL
